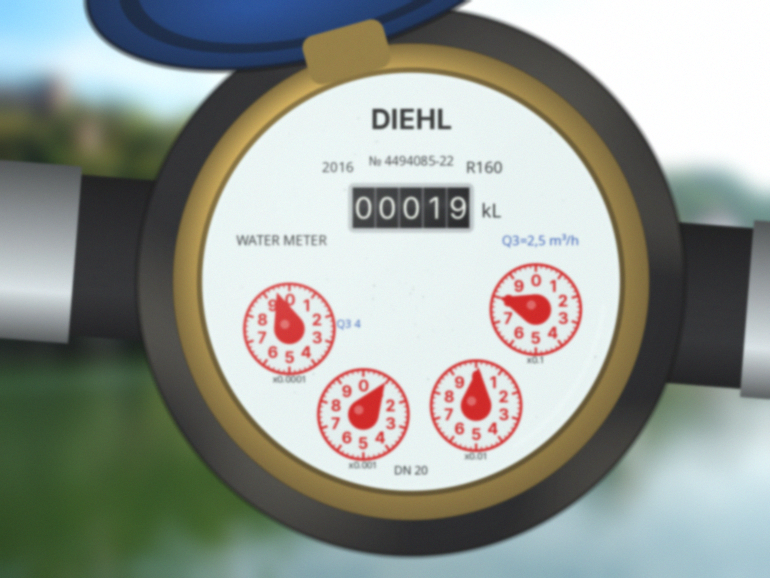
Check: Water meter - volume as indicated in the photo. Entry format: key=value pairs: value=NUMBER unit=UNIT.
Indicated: value=19.8009 unit=kL
